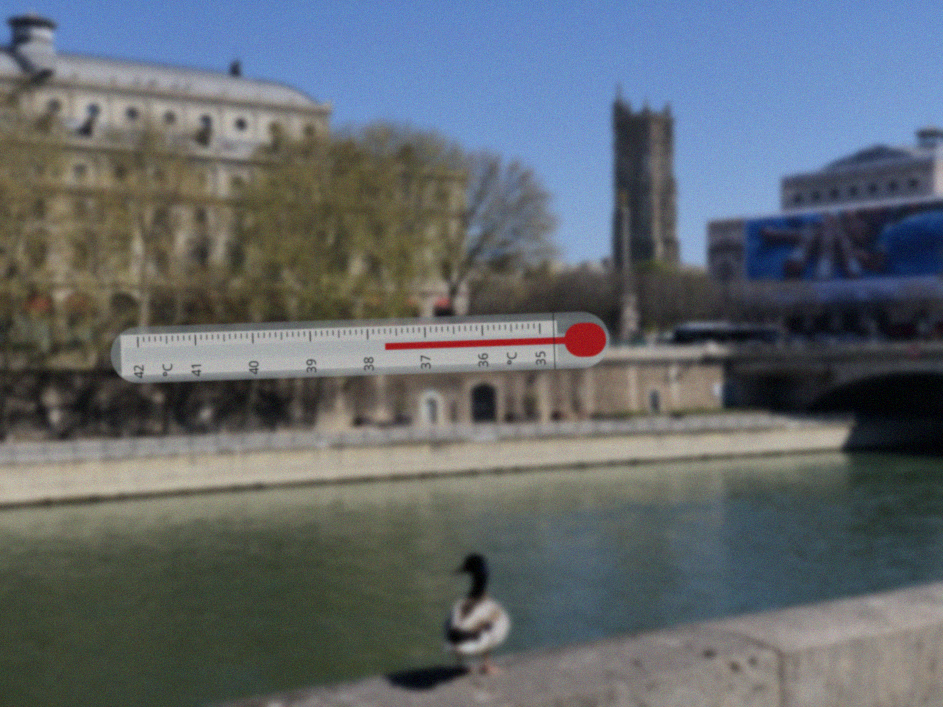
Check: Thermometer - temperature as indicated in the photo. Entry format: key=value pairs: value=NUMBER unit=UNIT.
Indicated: value=37.7 unit=°C
